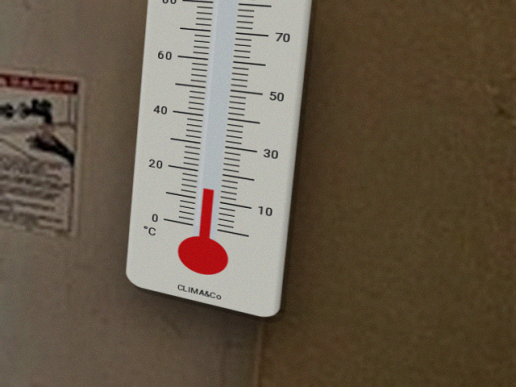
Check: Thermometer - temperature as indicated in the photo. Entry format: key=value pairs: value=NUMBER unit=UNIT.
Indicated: value=14 unit=°C
